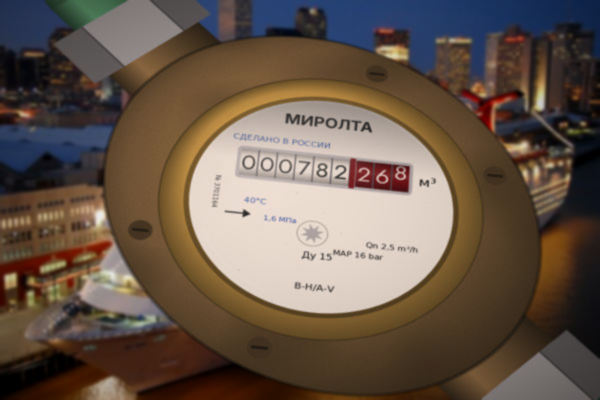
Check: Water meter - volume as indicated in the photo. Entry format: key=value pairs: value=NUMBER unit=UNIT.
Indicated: value=782.268 unit=m³
